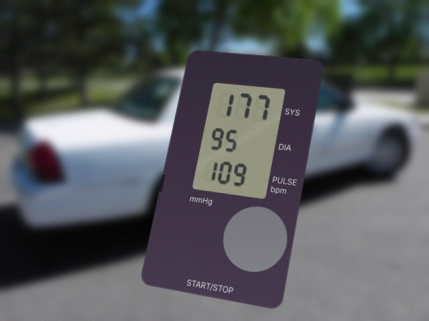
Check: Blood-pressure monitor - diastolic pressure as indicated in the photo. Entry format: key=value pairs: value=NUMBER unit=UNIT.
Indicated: value=95 unit=mmHg
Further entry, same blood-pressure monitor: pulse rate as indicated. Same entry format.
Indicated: value=109 unit=bpm
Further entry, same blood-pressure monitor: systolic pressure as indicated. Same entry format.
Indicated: value=177 unit=mmHg
